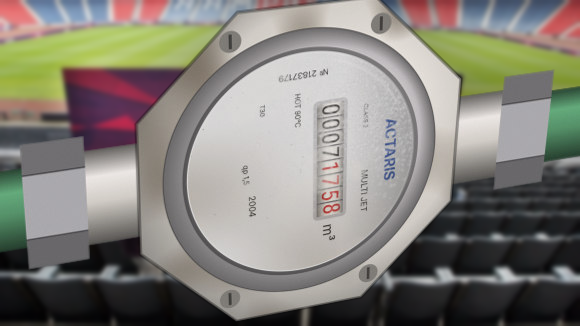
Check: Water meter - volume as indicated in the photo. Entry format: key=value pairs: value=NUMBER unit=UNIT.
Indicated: value=7.1758 unit=m³
